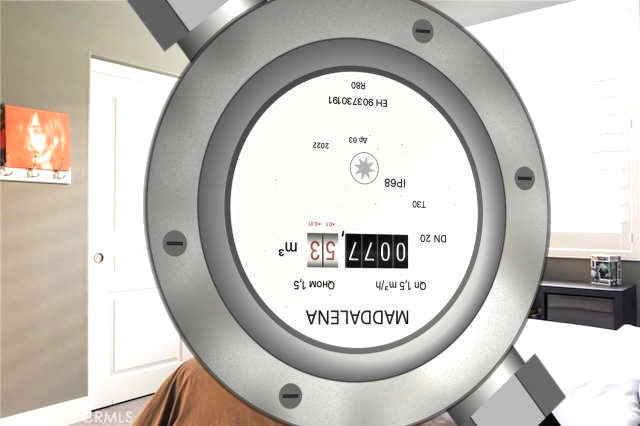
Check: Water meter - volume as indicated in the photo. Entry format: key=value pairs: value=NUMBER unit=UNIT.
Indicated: value=77.53 unit=m³
